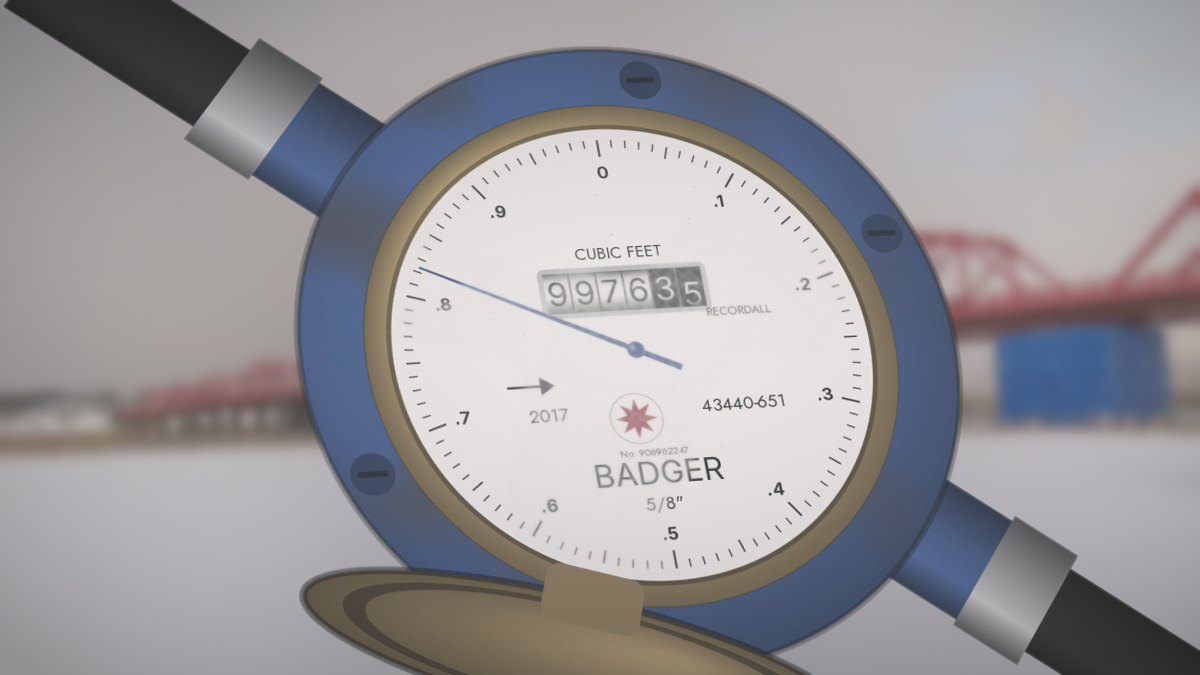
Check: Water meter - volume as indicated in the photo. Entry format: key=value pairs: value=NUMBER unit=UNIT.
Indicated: value=997634.82 unit=ft³
